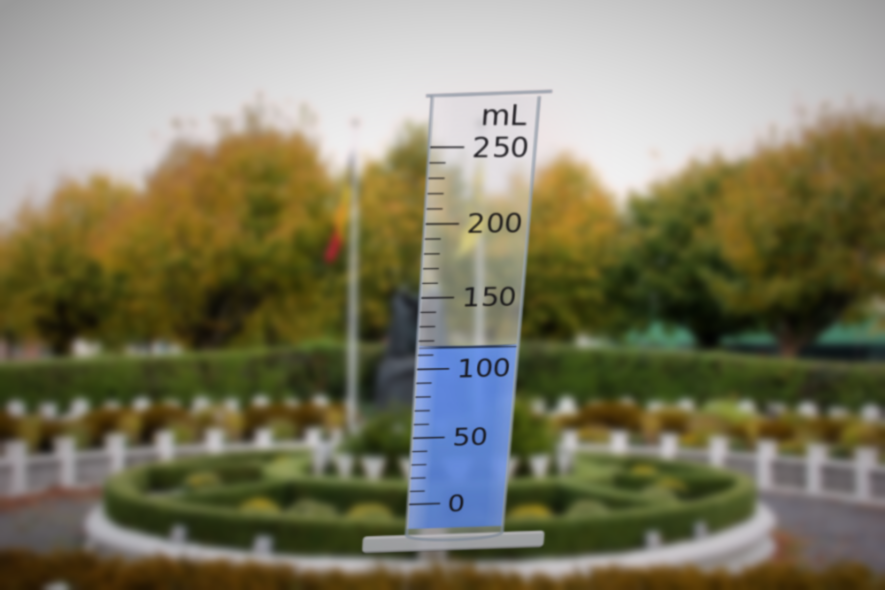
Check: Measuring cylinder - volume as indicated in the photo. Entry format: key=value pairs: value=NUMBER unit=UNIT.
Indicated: value=115 unit=mL
